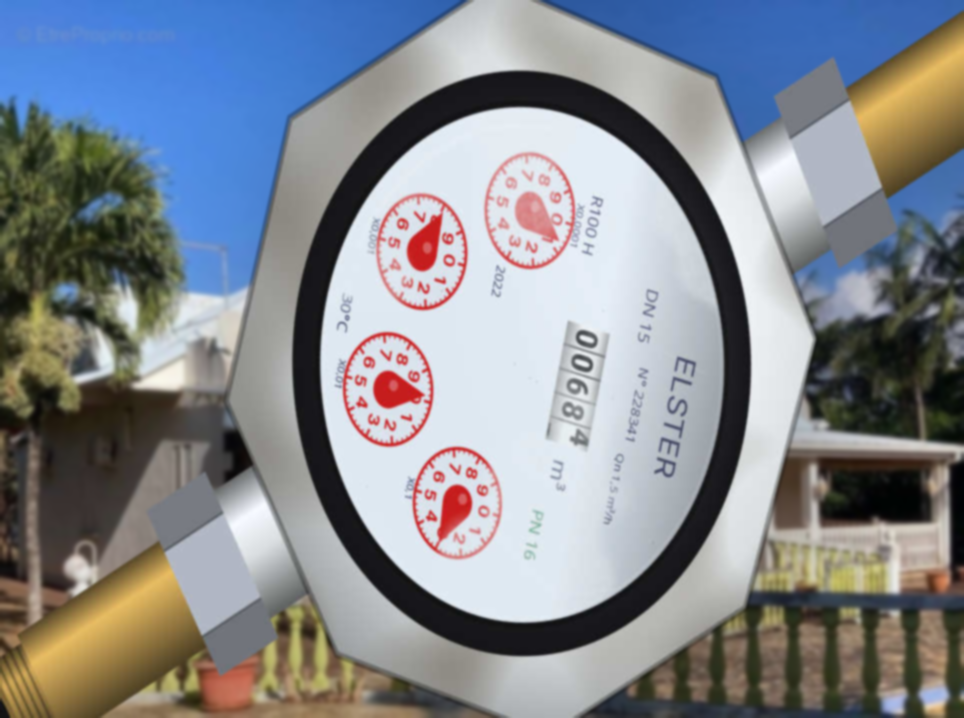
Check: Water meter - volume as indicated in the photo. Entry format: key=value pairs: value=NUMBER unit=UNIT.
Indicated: value=684.2980 unit=m³
